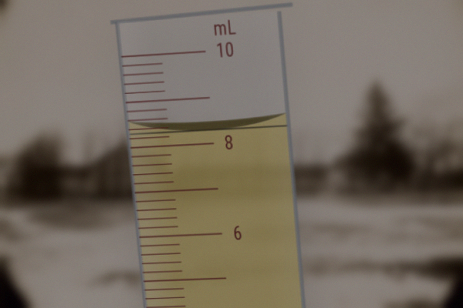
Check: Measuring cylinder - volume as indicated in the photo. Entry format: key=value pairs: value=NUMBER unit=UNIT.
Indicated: value=8.3 unit=mL
